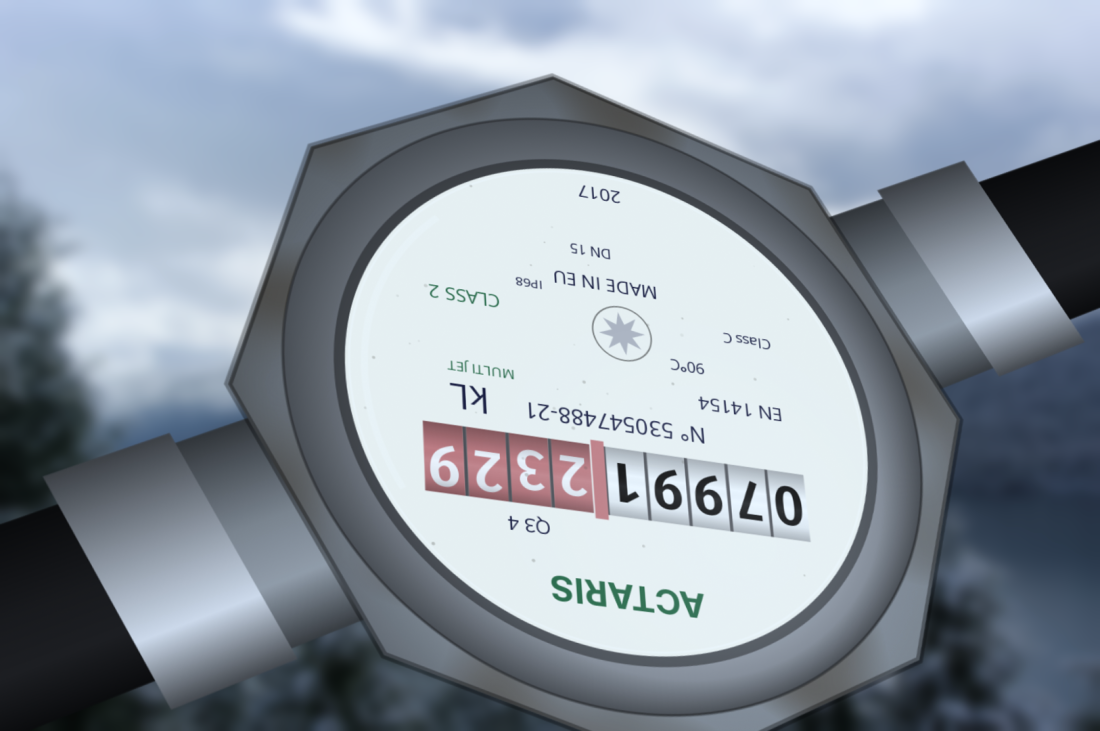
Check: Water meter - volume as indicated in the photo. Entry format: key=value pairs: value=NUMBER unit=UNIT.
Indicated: value=7991.2329 unit=kL
